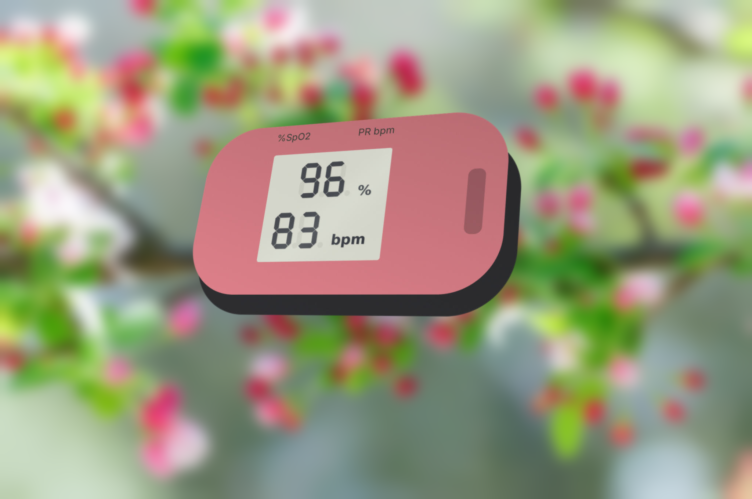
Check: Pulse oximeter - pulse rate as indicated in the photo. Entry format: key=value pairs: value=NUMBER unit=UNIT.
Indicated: value=83 unit=bpm
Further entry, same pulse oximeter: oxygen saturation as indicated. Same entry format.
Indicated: value=96 unit=%
